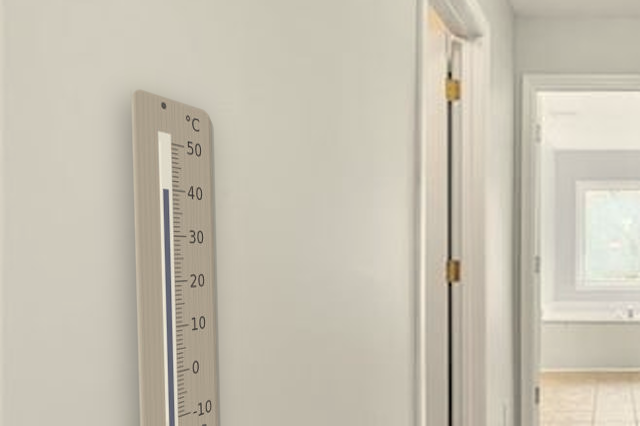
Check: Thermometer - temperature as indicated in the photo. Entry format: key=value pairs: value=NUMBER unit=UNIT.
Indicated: value=40 unit=°C
